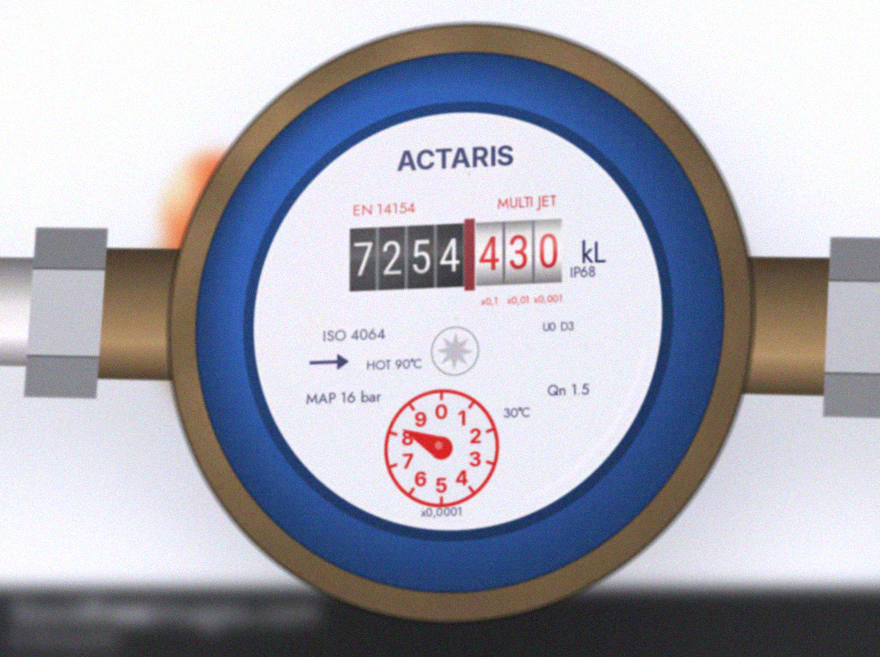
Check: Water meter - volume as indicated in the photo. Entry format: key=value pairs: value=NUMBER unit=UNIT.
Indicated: value=7254.4308 unit=kL
